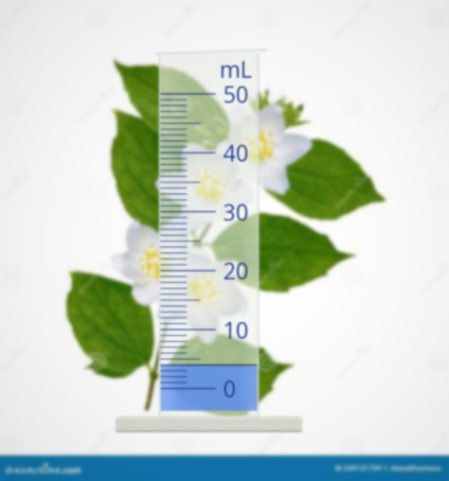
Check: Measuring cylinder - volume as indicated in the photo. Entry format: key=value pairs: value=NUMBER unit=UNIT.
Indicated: value=4 unit=mL
